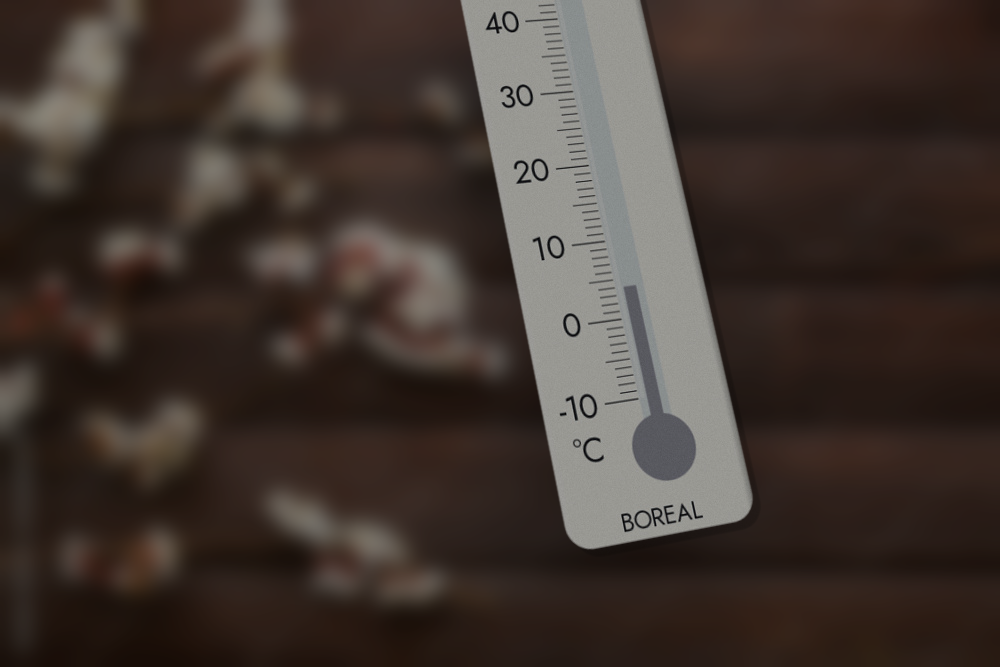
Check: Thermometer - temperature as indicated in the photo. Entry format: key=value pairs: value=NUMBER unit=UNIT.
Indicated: value=4 unit=°C
